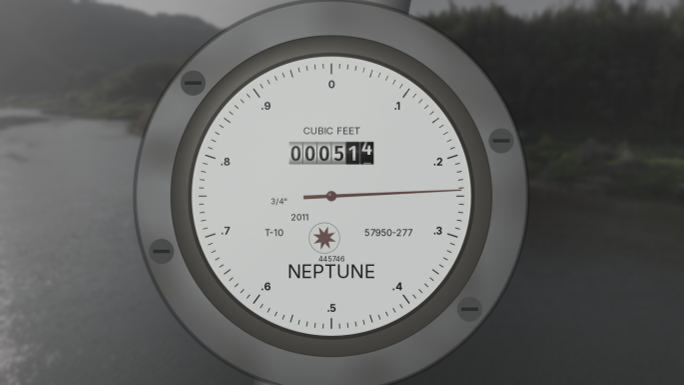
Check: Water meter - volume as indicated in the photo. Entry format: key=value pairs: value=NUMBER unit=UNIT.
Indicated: value=514.24 unit=ft³
